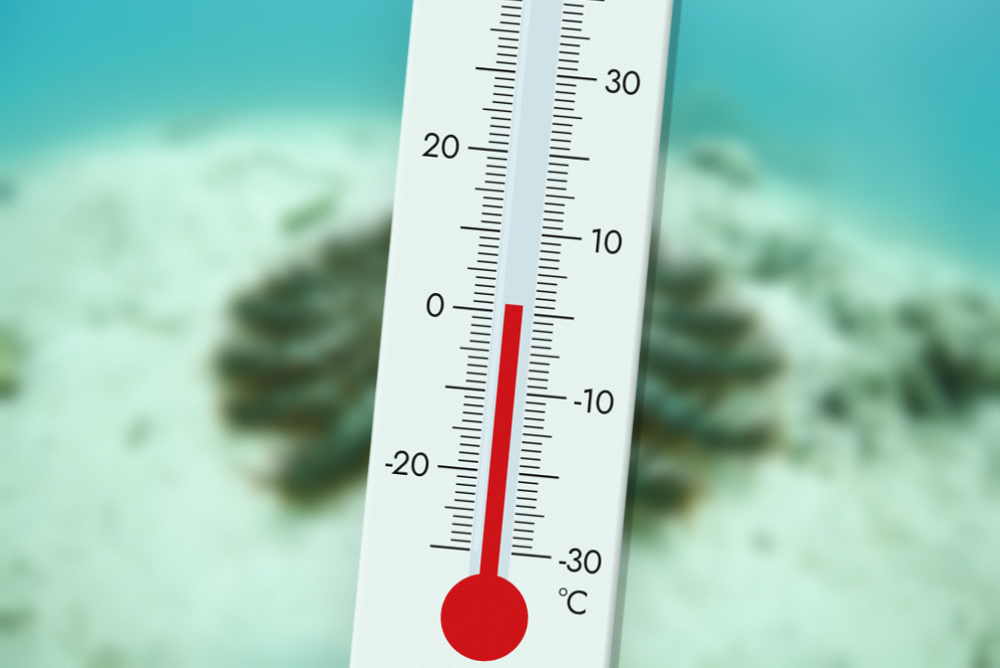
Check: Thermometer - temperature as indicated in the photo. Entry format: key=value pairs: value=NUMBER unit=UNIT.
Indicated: value=1 unit=°C
